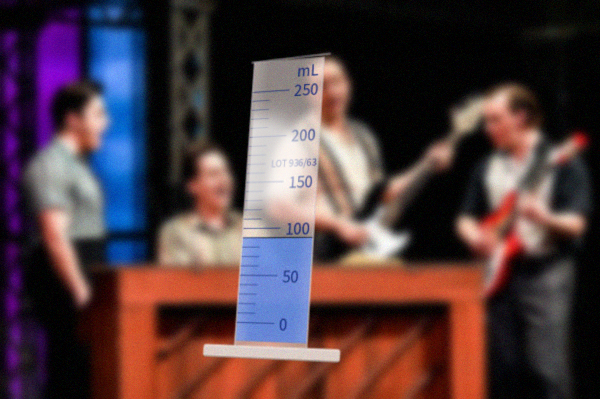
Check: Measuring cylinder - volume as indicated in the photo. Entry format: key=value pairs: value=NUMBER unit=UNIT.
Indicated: value=90 unit=mL
